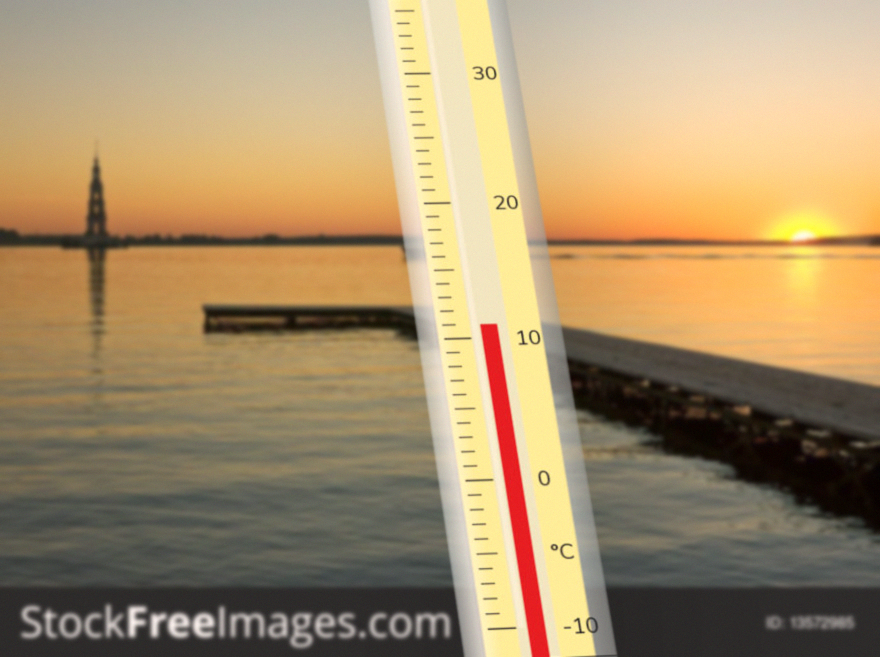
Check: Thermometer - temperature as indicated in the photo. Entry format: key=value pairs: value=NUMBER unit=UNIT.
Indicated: value=11 unit=°C
